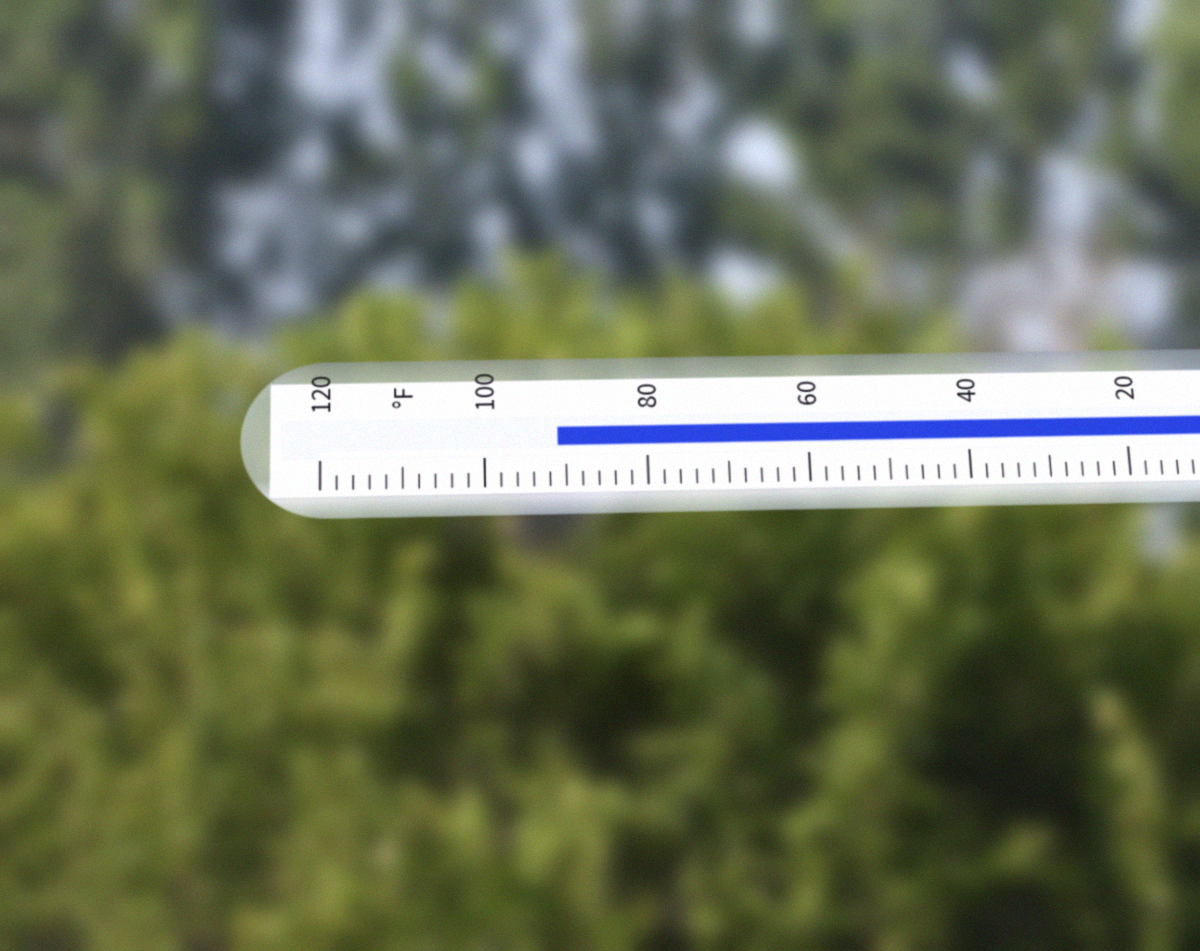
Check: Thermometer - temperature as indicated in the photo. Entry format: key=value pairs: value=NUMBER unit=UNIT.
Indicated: value=91 unit=°F
